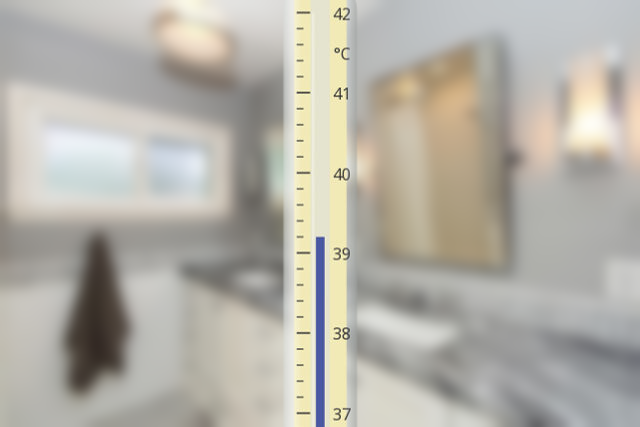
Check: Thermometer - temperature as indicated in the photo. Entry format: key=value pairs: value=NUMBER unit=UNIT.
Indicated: value=39.2 unit=°C
